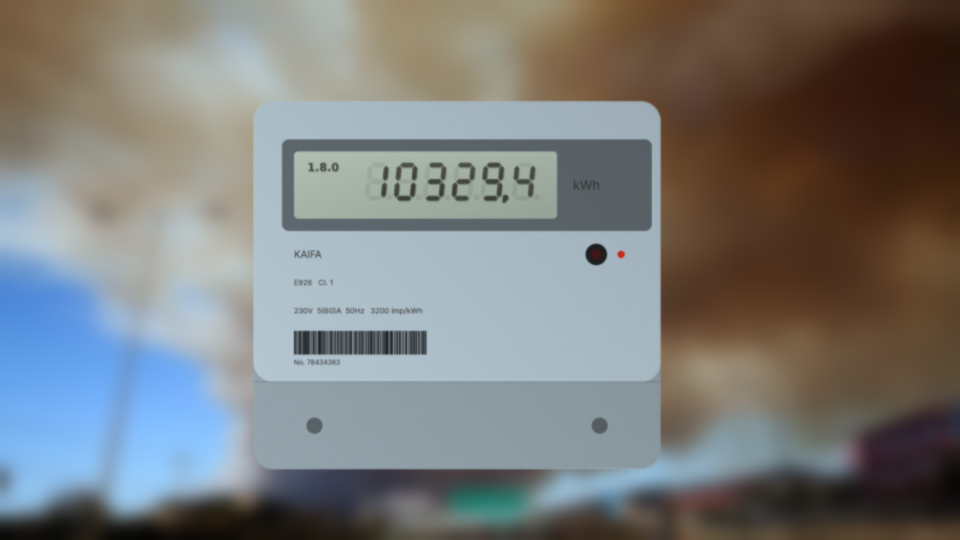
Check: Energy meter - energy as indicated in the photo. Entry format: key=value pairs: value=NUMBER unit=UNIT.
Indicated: value=10329.4 unit=kWh
